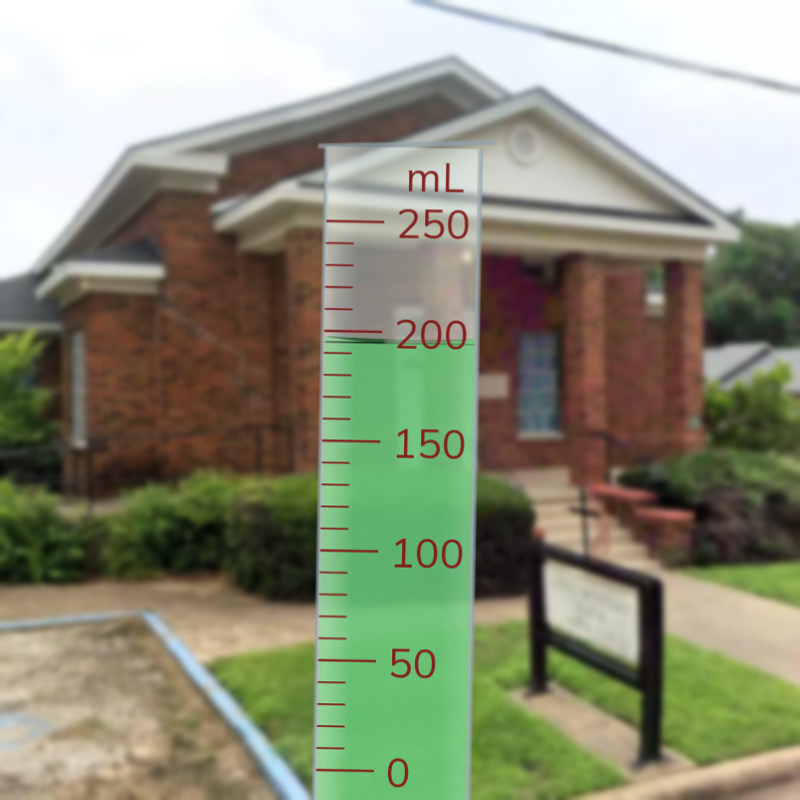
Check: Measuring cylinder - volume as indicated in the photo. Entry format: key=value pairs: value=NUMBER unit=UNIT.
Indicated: value=195 unit=mL
